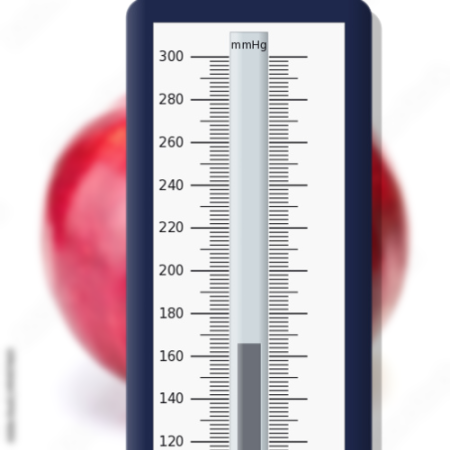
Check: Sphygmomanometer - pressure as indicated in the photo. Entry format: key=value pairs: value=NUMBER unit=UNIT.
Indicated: value=166 unit=mmHg
